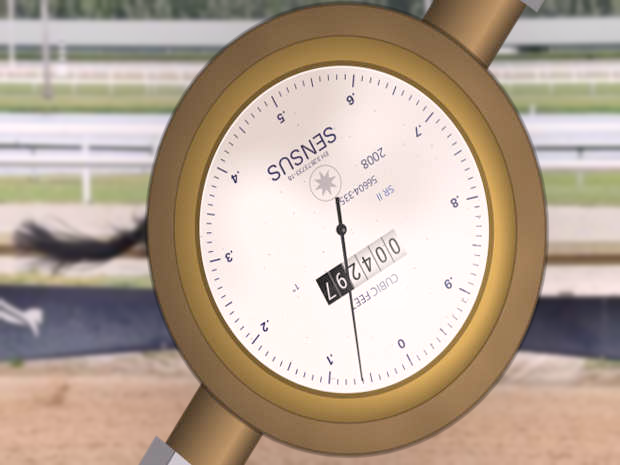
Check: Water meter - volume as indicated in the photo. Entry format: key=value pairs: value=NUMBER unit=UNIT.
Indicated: value=4297.06 unit=ft³
